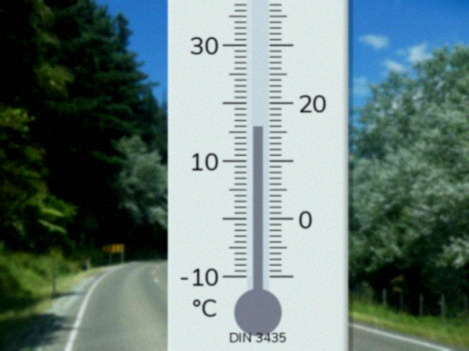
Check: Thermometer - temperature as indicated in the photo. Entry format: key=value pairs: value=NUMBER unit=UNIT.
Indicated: value=16 unit=°C
